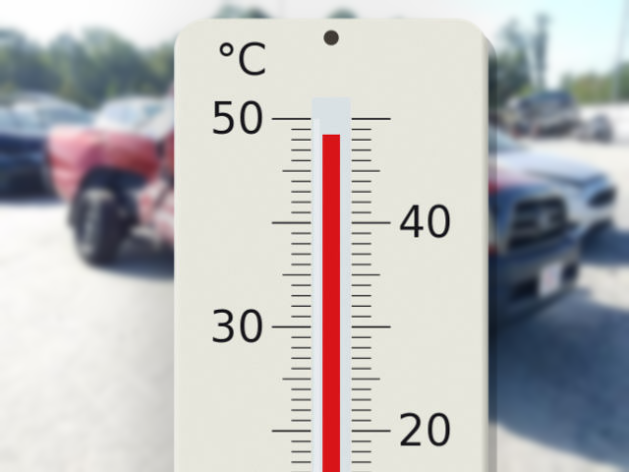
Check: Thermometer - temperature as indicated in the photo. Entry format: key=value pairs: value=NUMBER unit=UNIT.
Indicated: value=48.5 unit=°C
